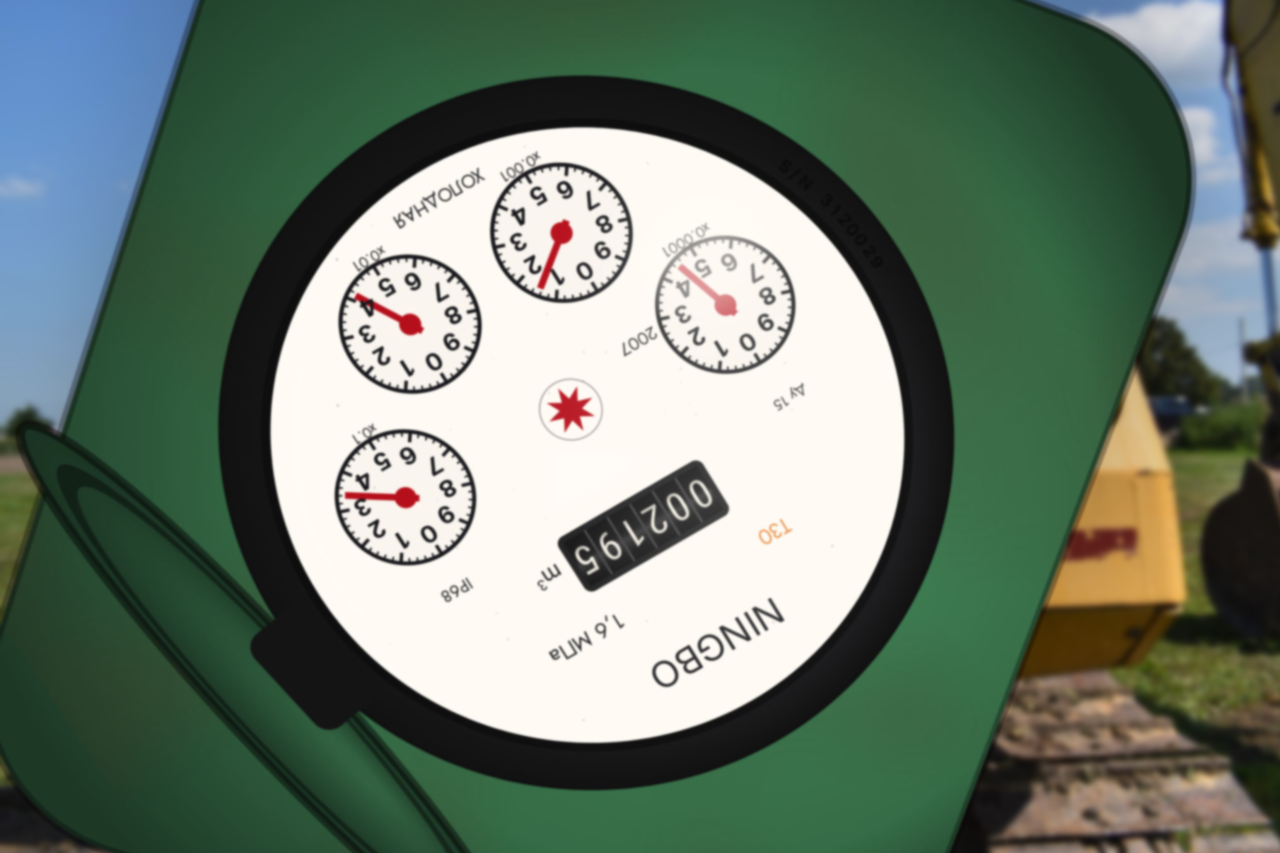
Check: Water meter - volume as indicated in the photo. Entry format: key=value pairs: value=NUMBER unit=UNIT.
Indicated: value=2195.3414 unit=m³
